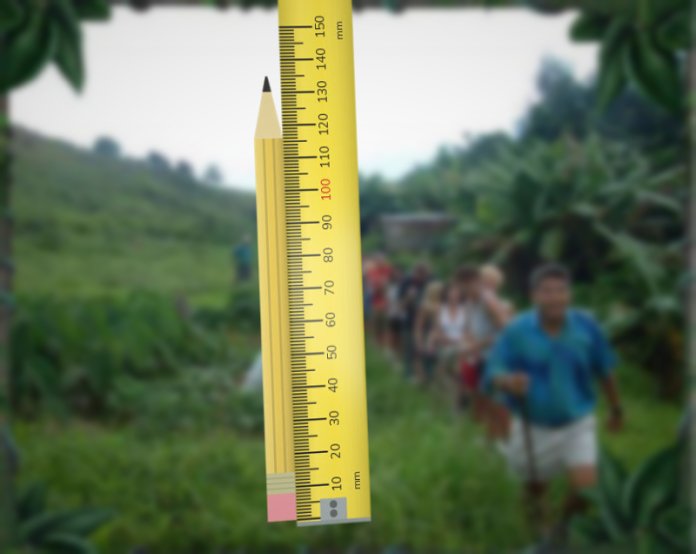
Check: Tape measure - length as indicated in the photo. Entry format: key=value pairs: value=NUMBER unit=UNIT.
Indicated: value=135 unit=mm
